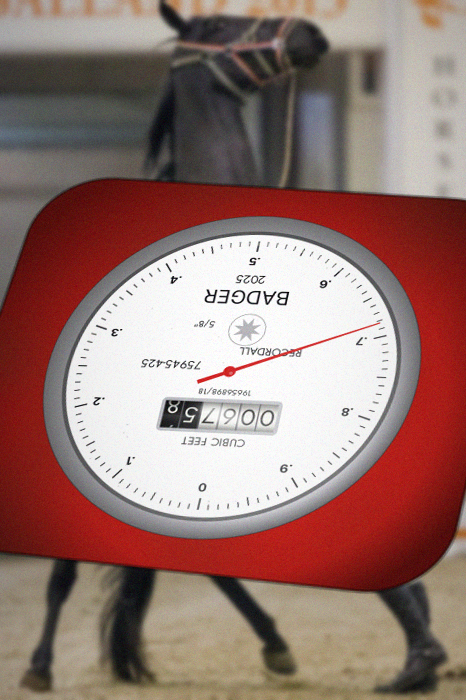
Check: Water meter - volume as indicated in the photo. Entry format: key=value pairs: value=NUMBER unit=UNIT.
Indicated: value=6757.68 unit=ft³
